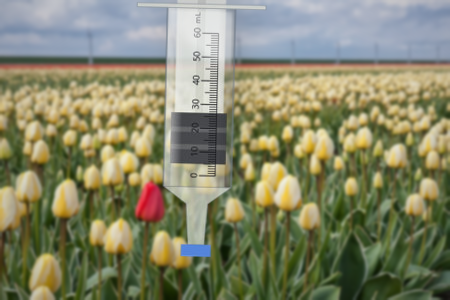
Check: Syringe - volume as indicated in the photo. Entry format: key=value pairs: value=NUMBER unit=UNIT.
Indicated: value=5 unit=mL
